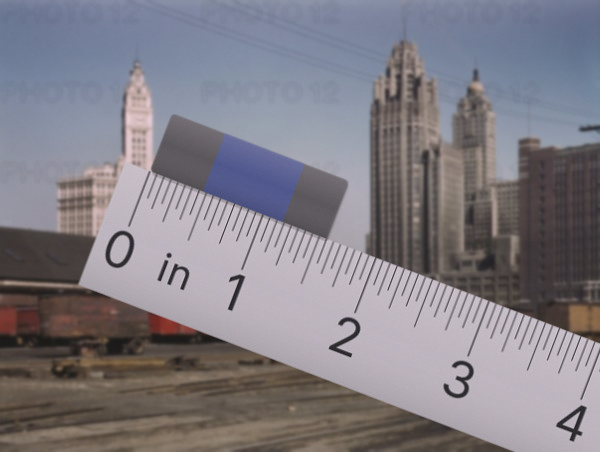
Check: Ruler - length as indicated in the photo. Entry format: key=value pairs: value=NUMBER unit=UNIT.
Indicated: value=1.5625 unit=in
